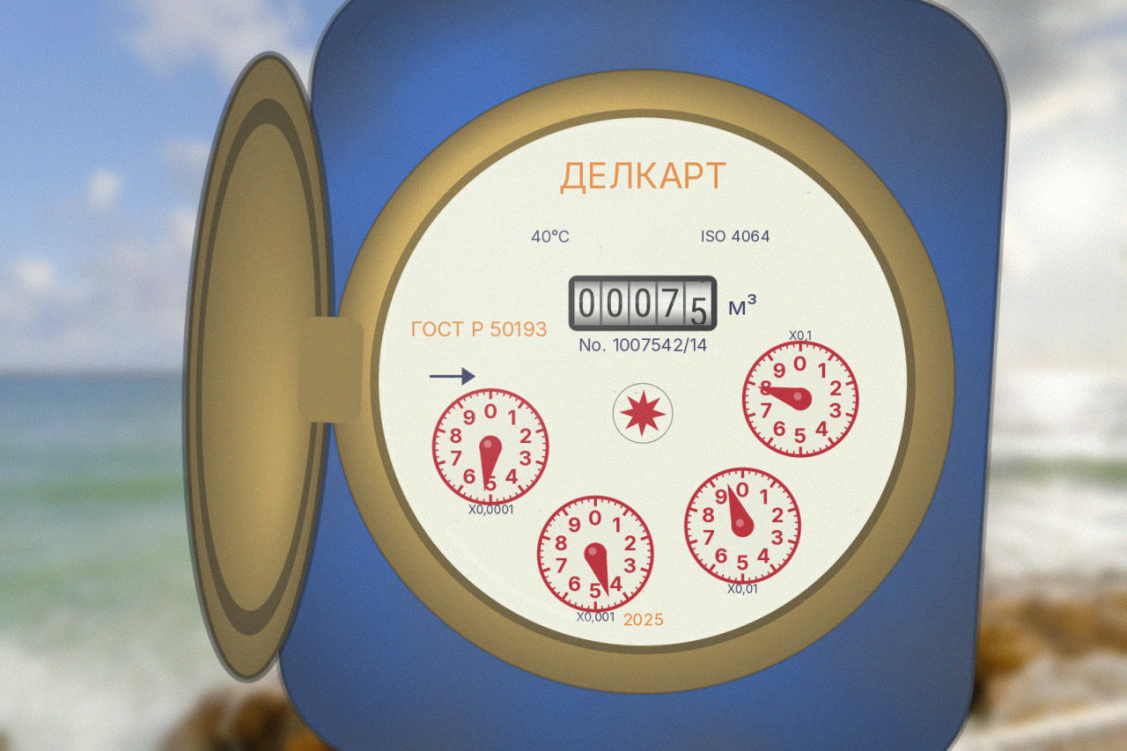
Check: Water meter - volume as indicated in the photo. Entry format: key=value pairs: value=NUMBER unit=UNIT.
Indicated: value=74.7945 unit=m³
